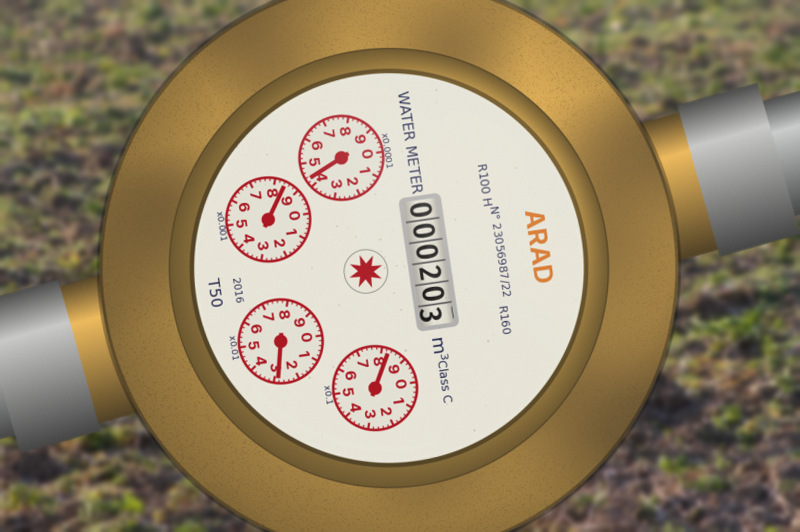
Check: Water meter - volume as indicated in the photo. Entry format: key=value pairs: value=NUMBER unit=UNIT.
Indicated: value=202.8284 unit=m³
